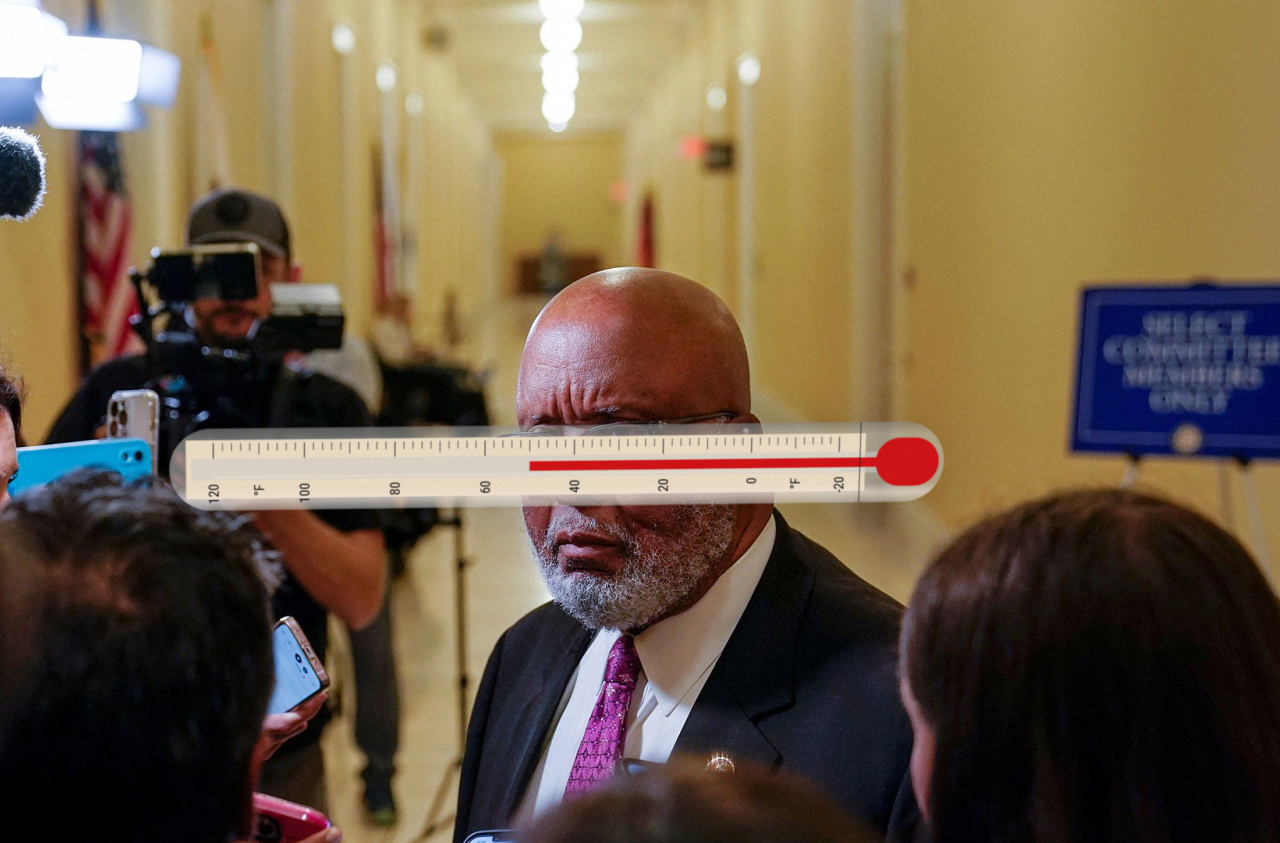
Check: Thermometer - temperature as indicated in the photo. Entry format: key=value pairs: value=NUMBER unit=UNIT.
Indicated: value=50 unit=°F
